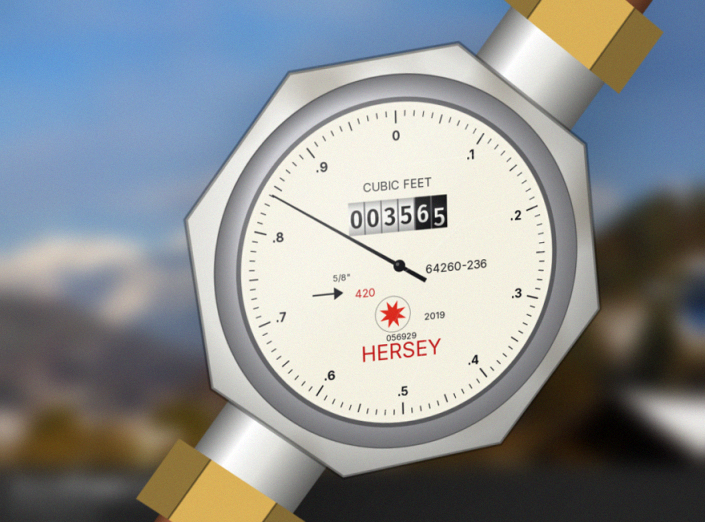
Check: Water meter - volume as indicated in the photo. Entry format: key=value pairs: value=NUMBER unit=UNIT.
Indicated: value=3564.84 unit=ft³
